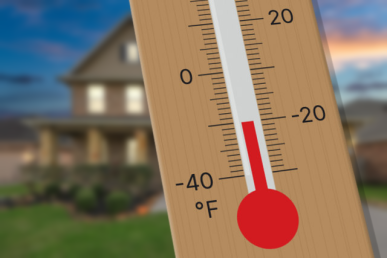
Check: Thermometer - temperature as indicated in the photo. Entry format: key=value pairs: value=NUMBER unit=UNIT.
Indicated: value=-20 unit=°F
